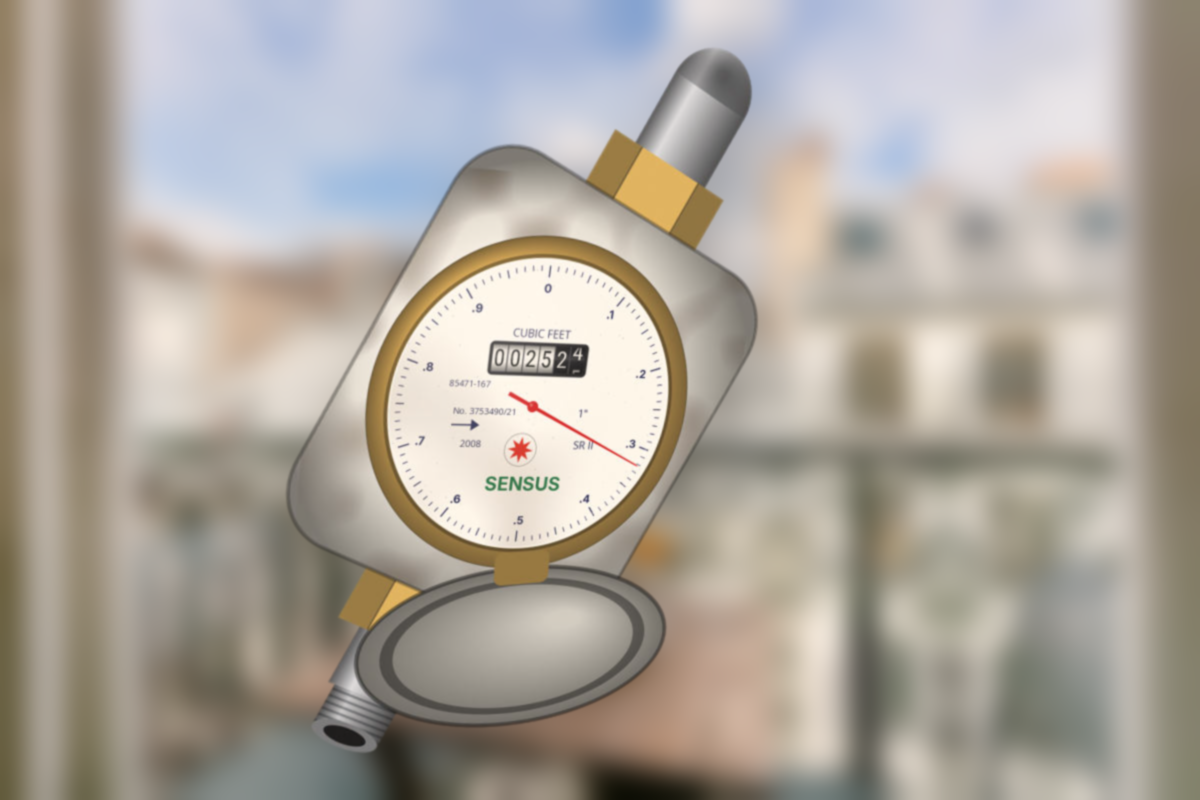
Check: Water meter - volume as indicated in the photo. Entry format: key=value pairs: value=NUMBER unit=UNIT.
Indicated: value=2524.32 unit=ft³
